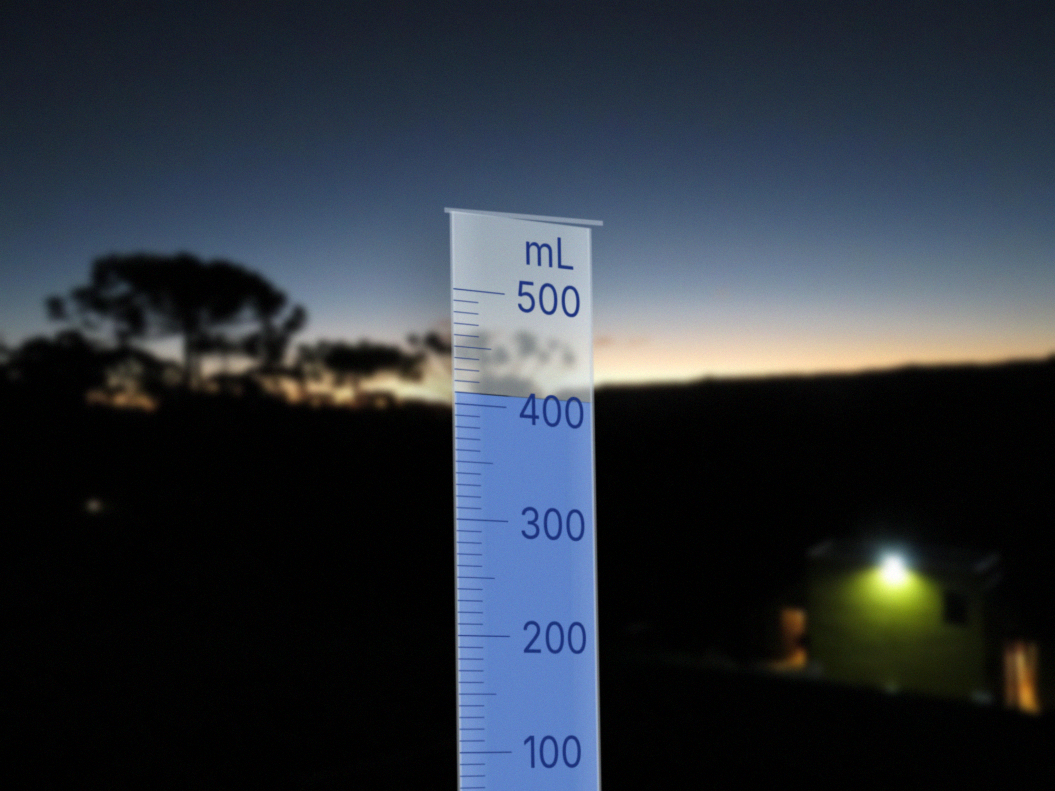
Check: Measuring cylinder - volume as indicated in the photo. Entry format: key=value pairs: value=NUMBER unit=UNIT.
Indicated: value=410 unit=mL
